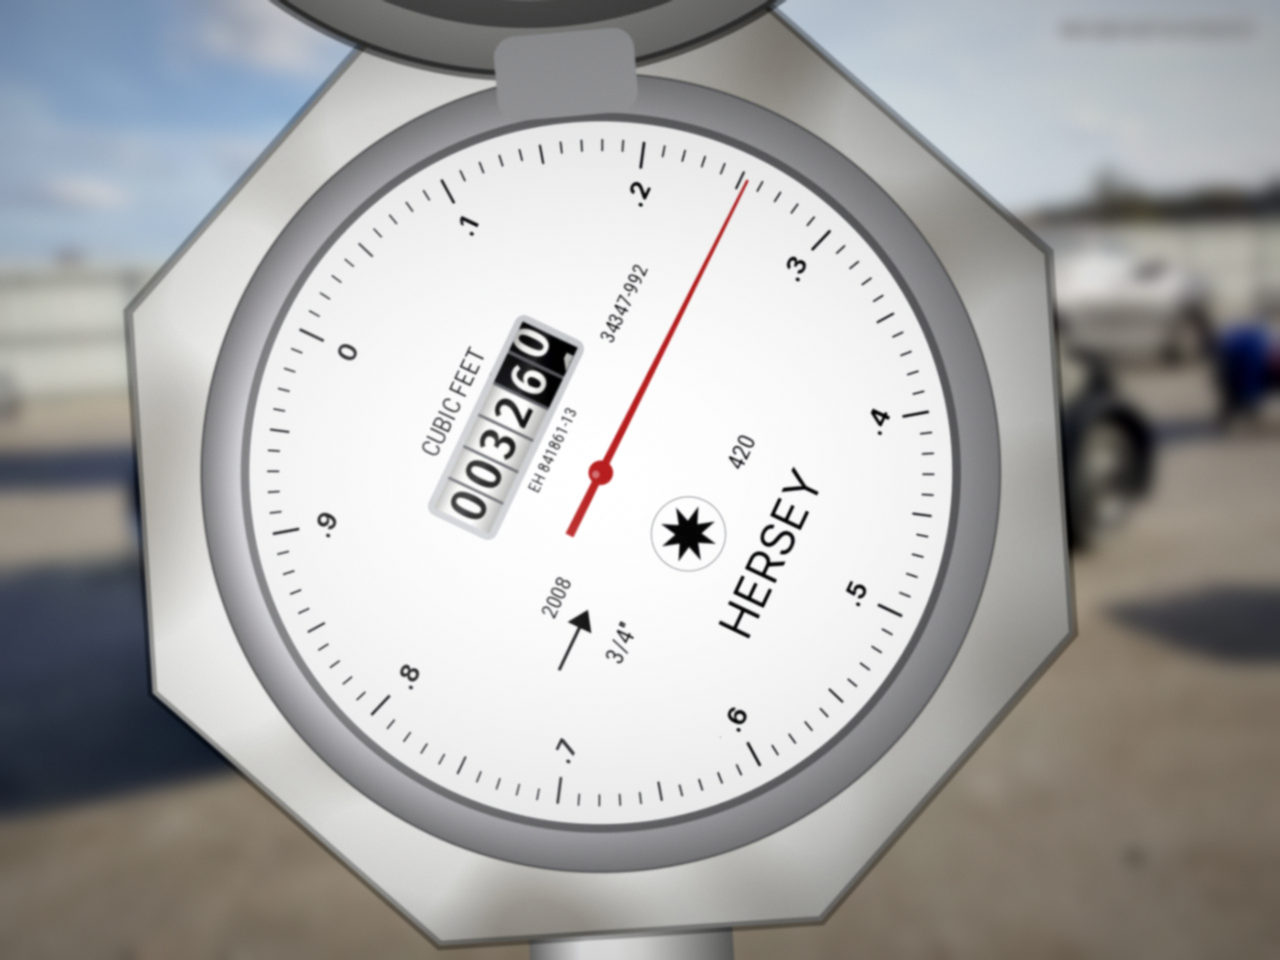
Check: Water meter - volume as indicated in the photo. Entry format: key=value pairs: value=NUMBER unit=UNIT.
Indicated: value=3260.25 unit=ft³
